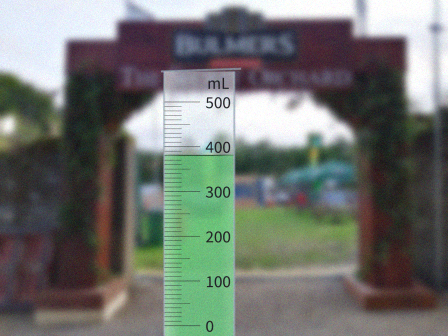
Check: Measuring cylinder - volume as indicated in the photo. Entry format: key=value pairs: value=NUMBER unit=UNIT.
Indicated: value=380 unit=mL
